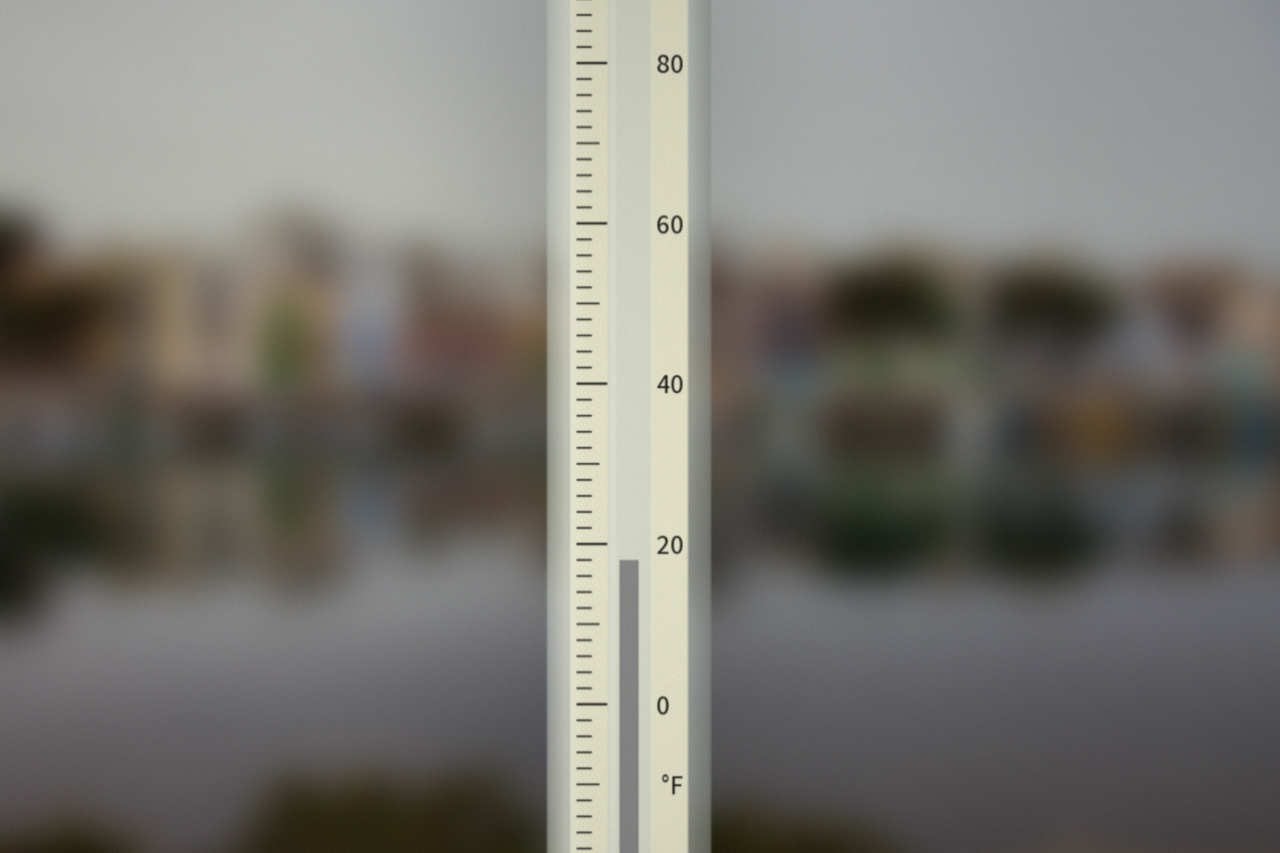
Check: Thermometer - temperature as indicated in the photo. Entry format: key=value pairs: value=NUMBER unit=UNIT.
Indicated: value=18 unit=°F
